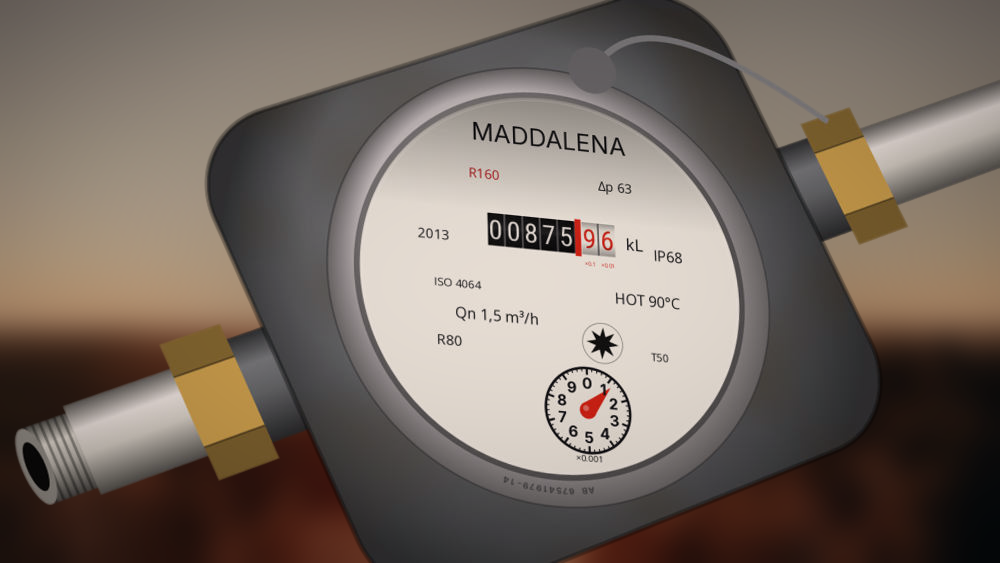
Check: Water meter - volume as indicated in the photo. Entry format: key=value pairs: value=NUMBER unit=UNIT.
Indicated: value=875.961 unit=kL
